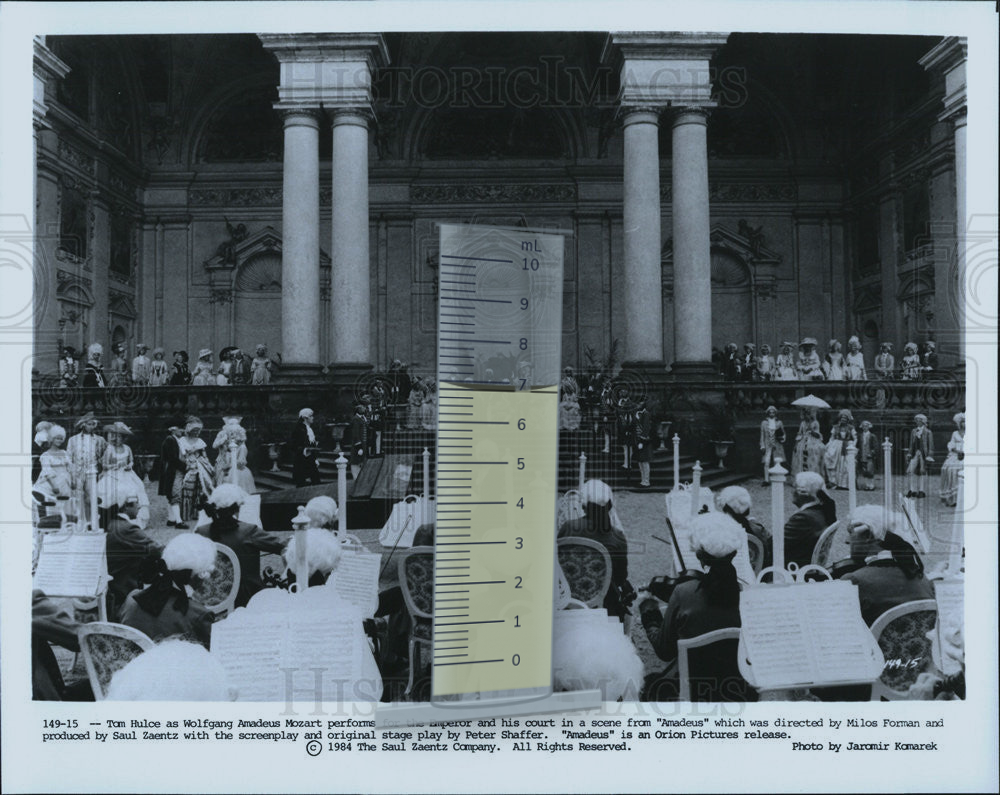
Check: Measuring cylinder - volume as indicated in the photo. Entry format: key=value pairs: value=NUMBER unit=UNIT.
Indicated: value=6.8 unit=mL
